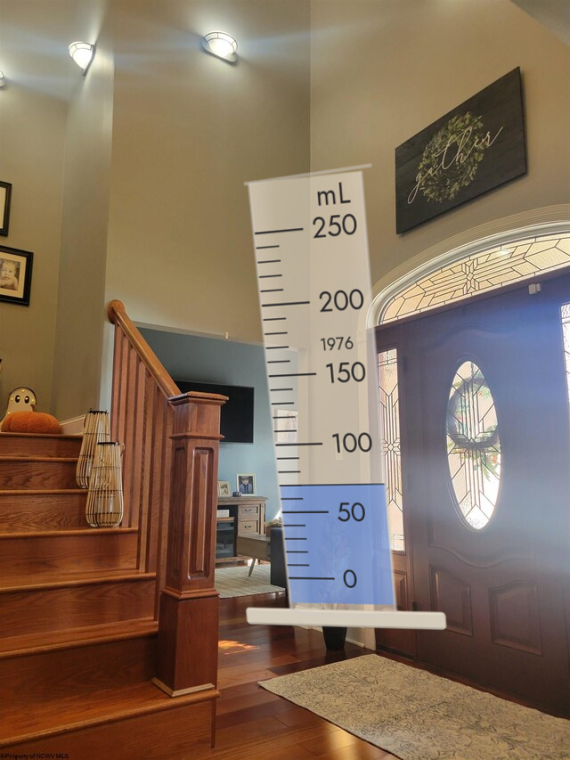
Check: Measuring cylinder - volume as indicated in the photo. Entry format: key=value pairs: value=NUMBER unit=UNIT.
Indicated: value=70 unit=mL
